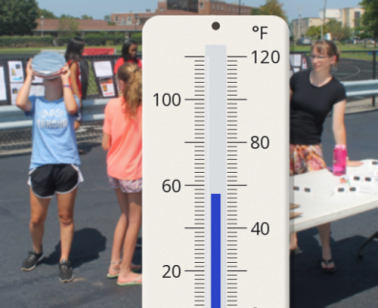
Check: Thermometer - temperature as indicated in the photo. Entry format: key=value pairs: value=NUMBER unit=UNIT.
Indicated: value=56 unit=°F
